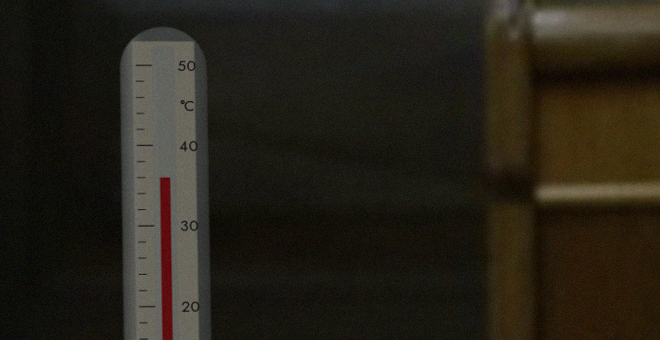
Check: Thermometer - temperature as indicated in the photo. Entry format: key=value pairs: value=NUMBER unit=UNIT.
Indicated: value=36 unit=°C
